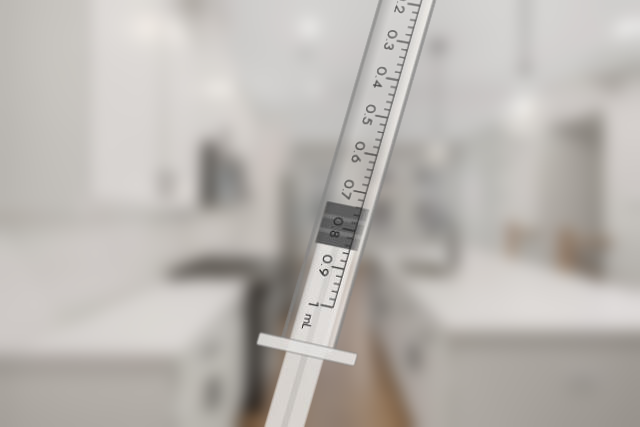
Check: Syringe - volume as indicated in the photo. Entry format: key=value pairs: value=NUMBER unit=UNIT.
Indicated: value=0.74 unit=mL
